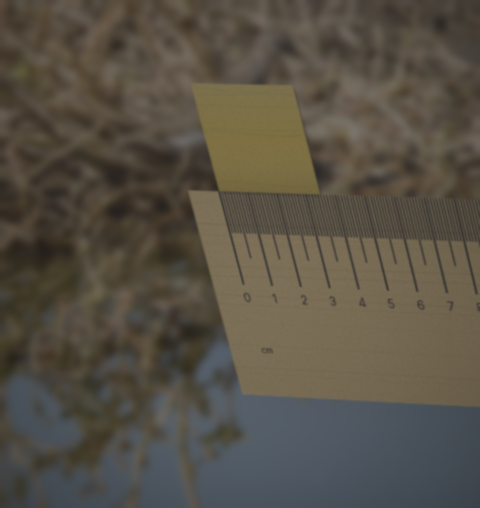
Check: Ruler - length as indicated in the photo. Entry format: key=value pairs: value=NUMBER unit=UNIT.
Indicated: value=3.5 unit=cm
